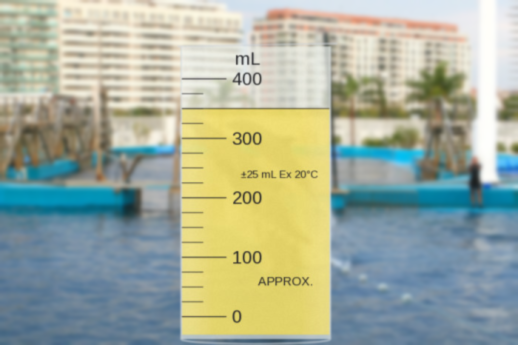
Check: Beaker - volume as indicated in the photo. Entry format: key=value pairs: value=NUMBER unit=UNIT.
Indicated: value=350 unit=mL
